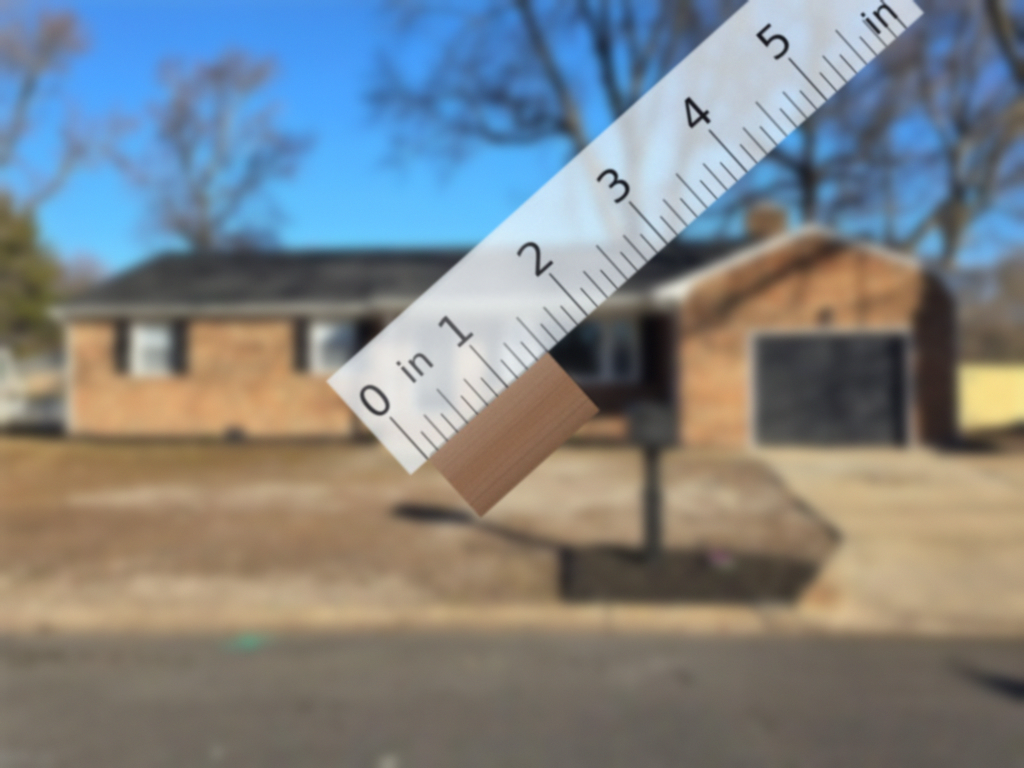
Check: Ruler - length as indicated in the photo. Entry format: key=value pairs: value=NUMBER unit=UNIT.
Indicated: value=1.5 unit=in
